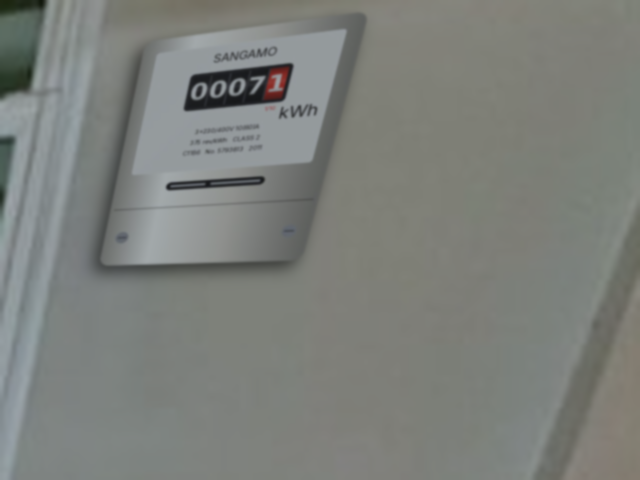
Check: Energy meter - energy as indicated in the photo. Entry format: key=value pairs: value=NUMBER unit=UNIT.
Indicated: value=7.1 unit=kWh
